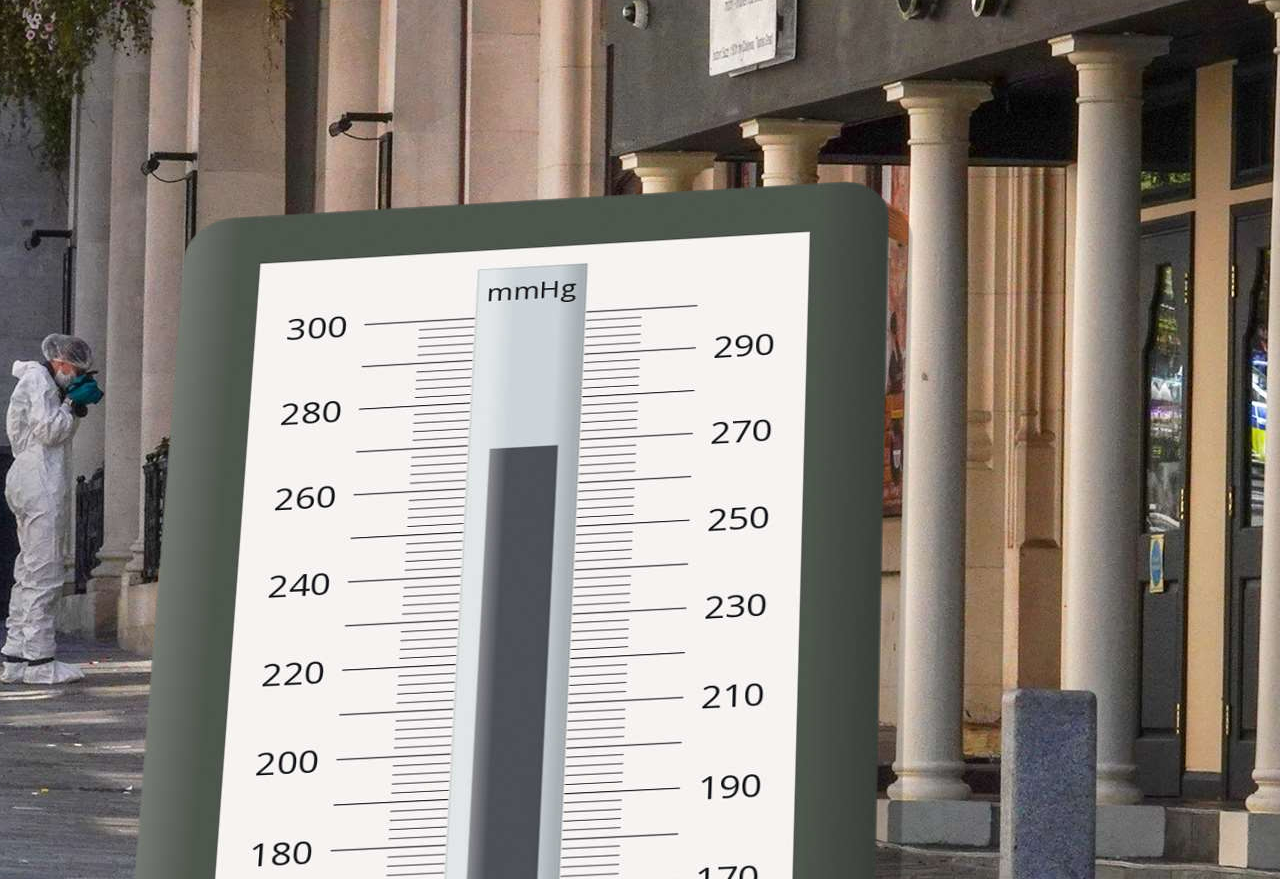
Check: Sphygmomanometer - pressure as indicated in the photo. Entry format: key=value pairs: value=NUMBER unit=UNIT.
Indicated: value=269 unit=mmHg
